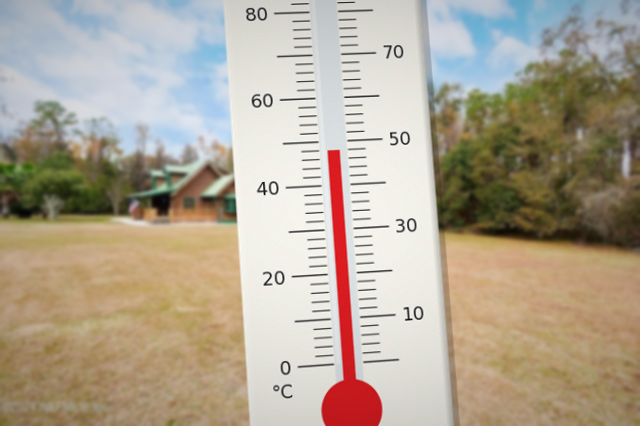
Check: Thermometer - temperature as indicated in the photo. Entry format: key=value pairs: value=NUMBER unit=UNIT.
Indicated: value=48 unit=°C
